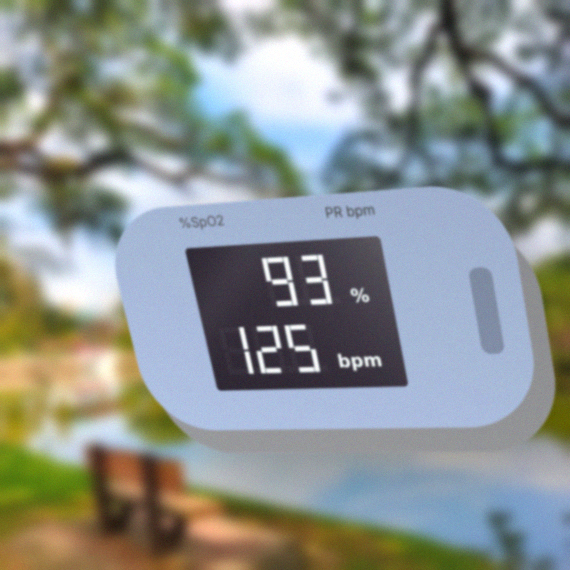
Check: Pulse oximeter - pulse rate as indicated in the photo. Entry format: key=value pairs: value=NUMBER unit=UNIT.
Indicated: value=125 unit=bpm
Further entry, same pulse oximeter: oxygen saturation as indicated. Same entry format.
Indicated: value=93 unit=%
